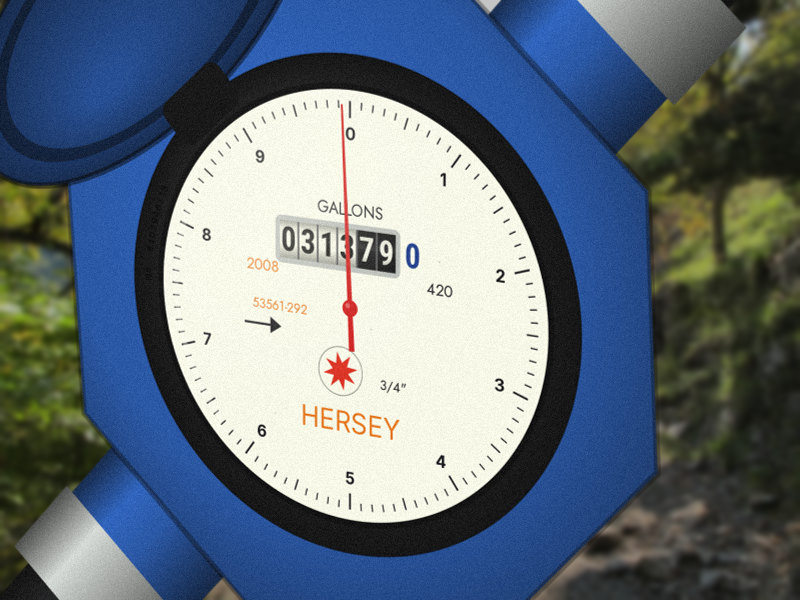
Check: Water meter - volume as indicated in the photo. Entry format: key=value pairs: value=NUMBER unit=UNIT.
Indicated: value=313789.9 unit=gal
